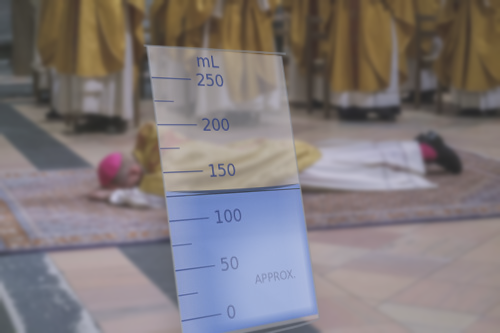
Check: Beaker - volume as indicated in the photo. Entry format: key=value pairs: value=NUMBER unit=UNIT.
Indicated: value=125 unit=mL
